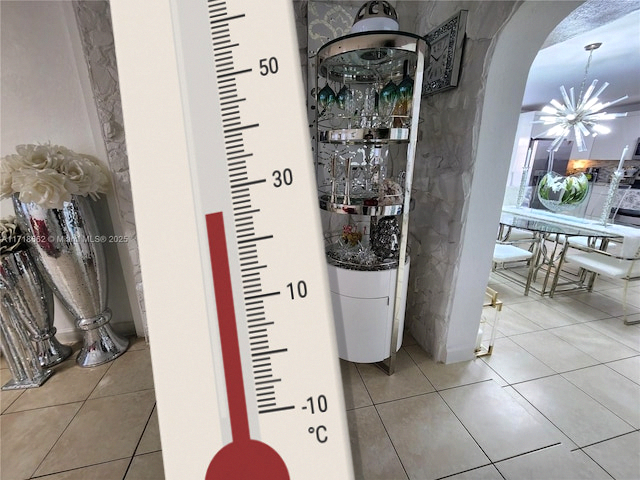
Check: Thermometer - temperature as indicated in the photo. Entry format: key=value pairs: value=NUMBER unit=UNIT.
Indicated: value=26 unit=°C
